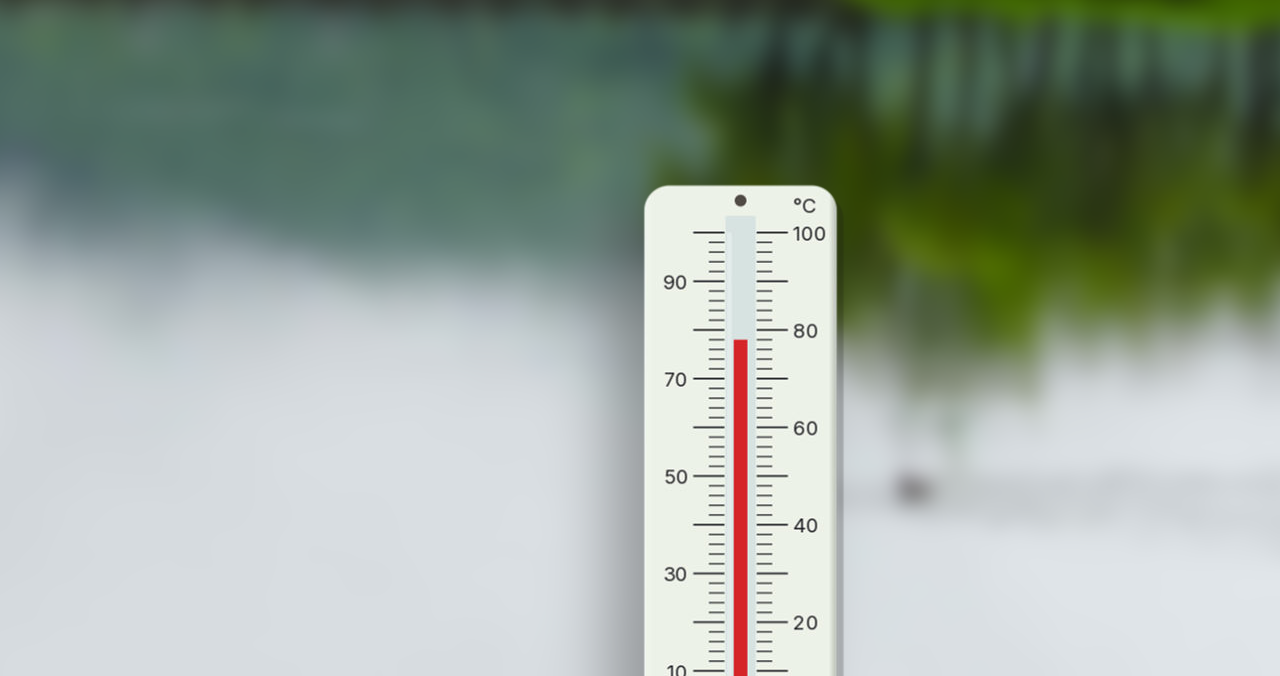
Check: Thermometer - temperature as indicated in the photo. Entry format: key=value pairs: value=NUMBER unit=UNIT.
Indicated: value=78 unit=°C
